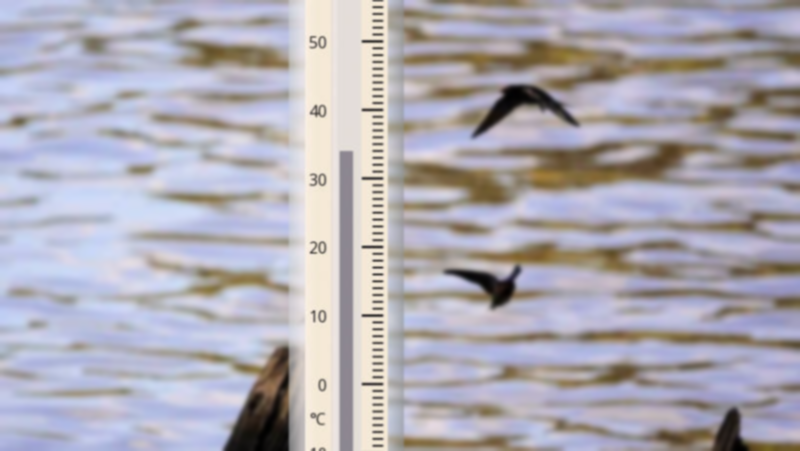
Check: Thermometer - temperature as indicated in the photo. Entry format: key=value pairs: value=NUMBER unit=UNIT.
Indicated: value=34 unit=°C
